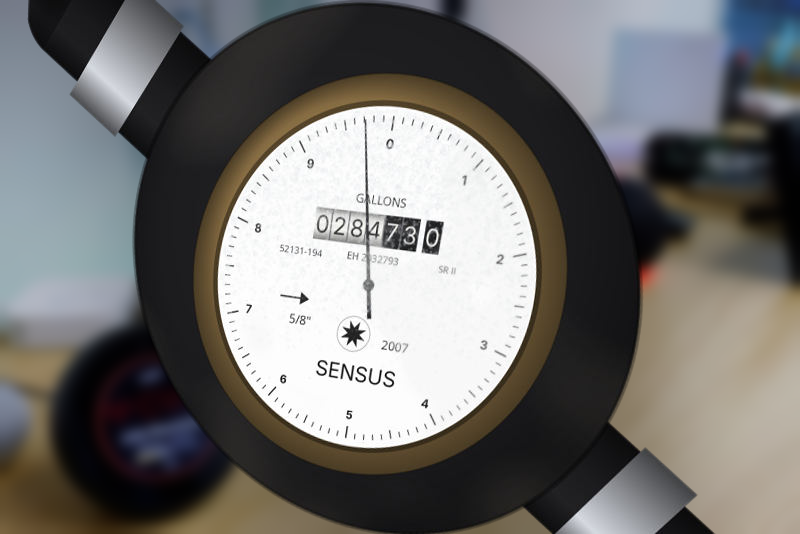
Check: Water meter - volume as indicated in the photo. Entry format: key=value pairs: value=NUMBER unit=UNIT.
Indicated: value=284729.7 unit=gal
